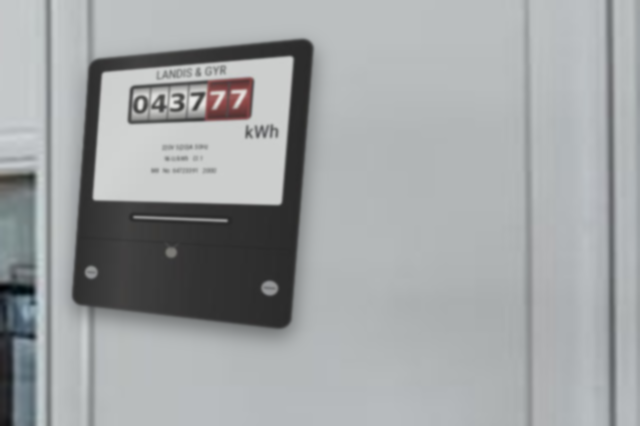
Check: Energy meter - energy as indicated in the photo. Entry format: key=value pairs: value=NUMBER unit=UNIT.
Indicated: value=437.77 unit=kWh
